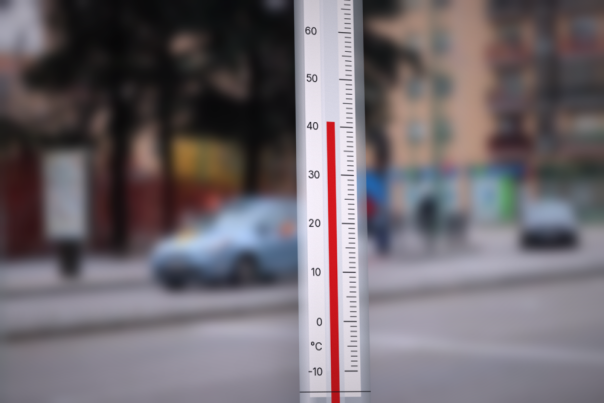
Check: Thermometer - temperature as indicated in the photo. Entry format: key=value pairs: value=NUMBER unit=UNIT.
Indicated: value=41 unit=°C
